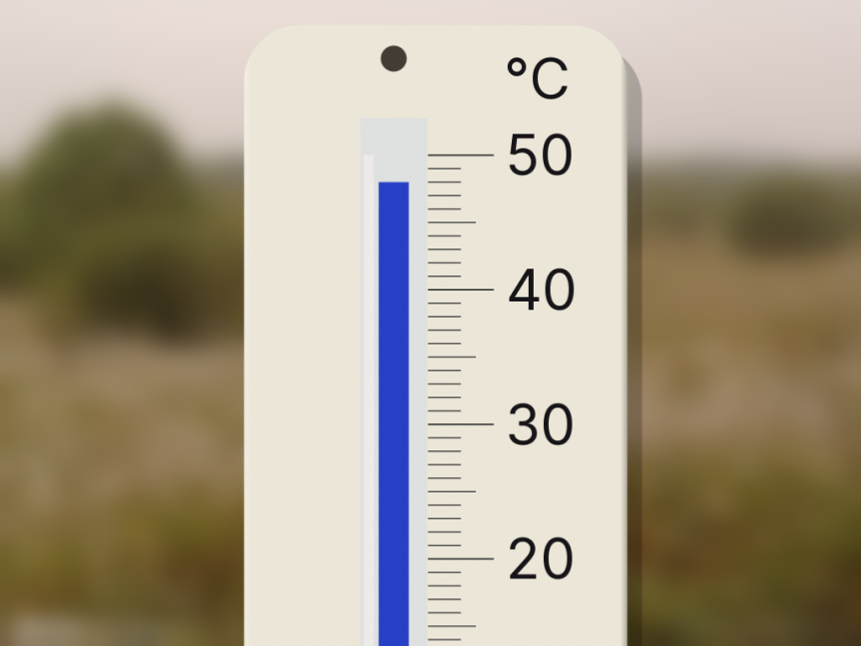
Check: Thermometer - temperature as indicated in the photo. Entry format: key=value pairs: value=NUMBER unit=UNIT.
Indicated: value=48 unit=°C
